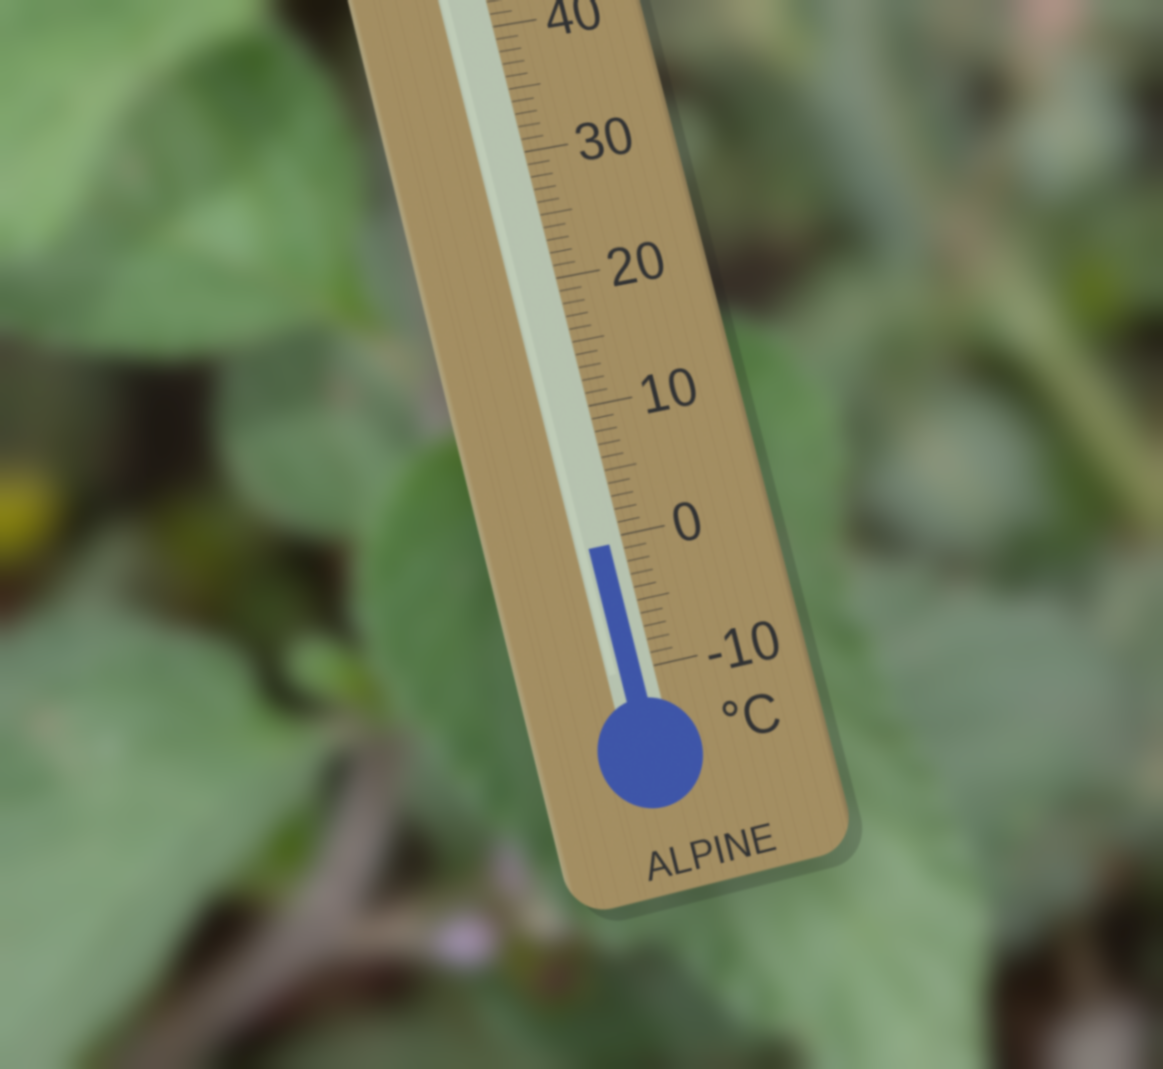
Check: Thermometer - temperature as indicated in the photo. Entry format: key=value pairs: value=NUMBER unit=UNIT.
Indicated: value=-0.5 unit=°C
